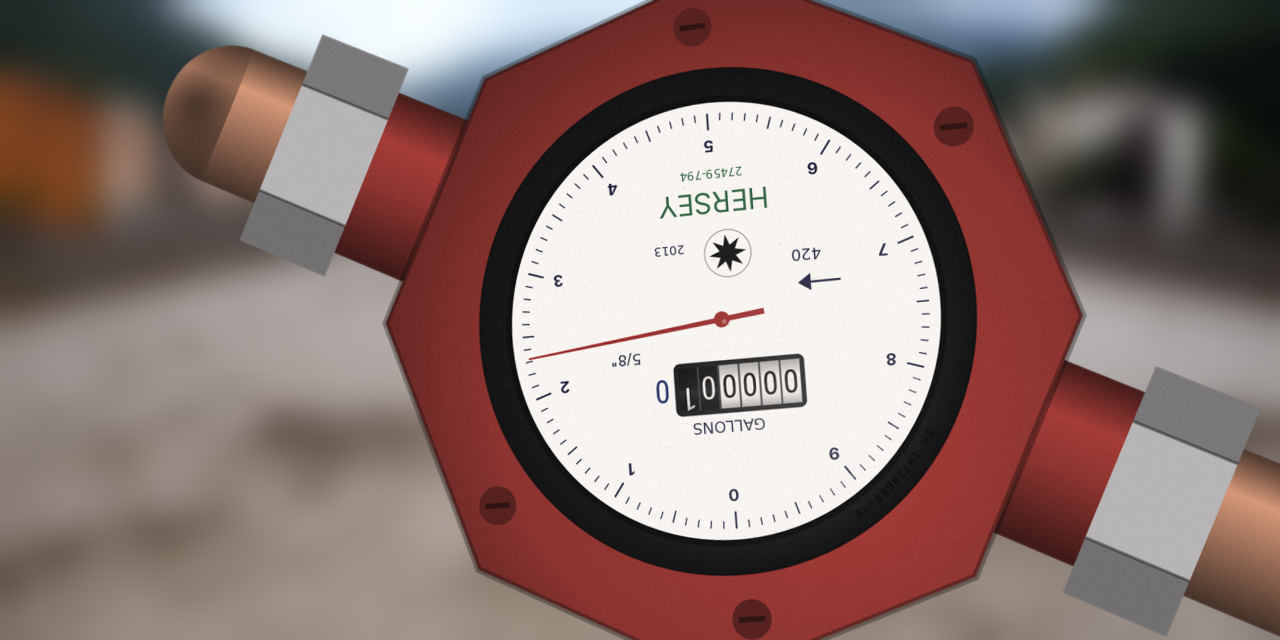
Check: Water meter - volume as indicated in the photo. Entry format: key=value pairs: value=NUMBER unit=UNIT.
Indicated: value=12.3 unit=gal
